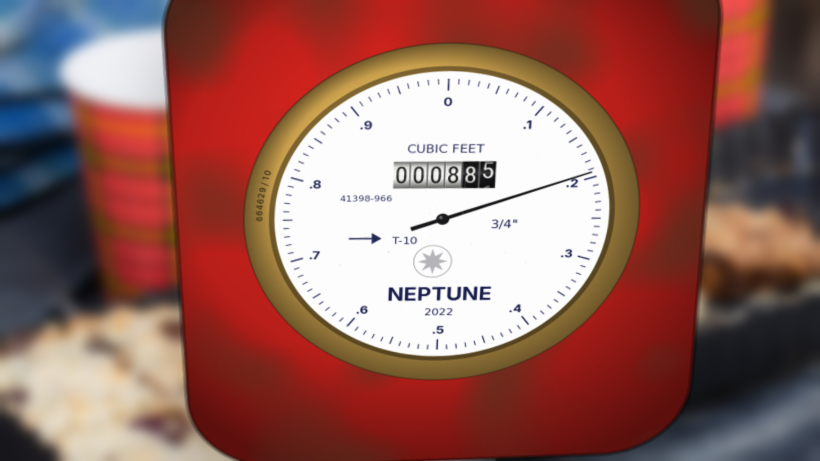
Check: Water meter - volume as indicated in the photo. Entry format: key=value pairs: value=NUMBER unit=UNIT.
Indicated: value=885.19 unit=ft³
